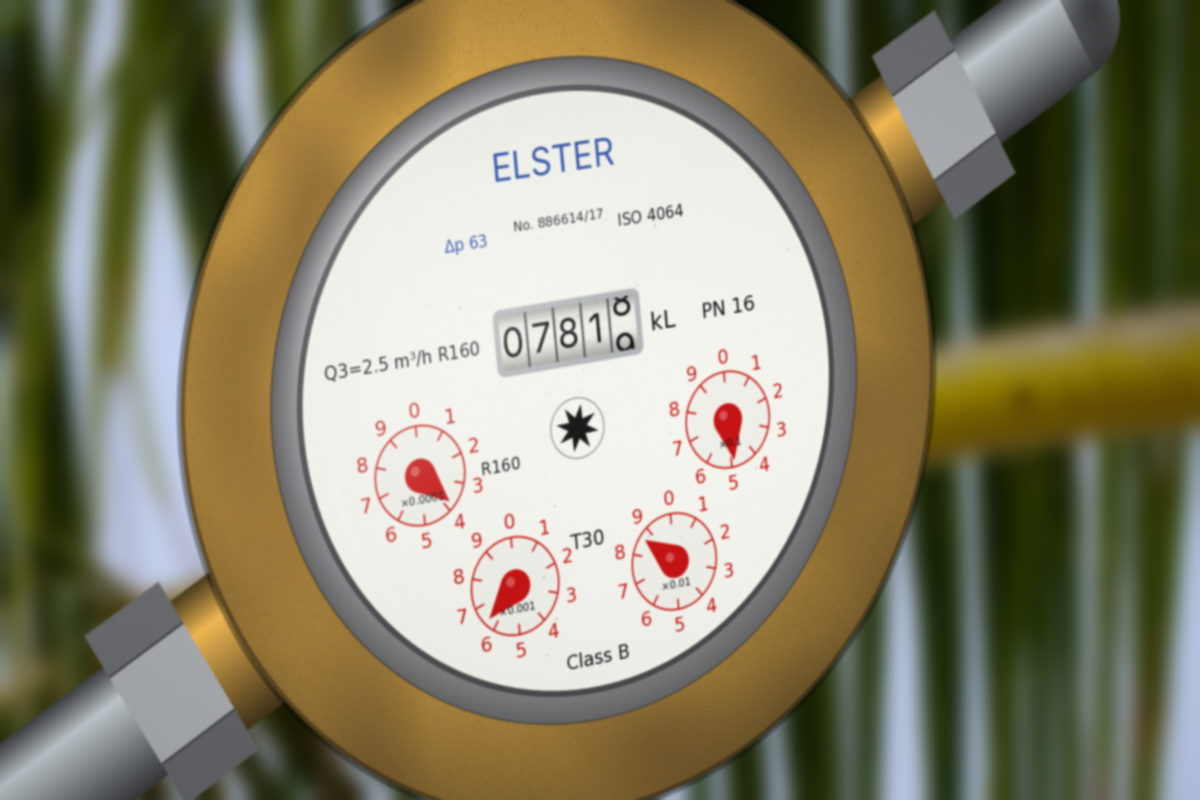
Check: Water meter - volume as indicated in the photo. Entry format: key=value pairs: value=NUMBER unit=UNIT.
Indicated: value=7818.4863 unit=kL
